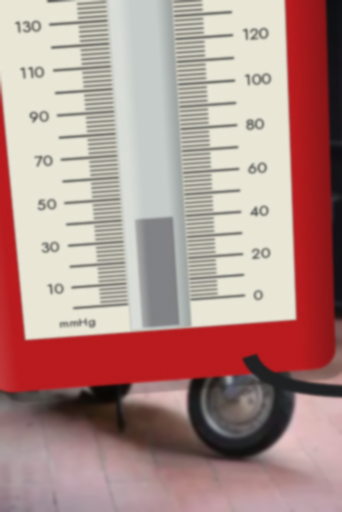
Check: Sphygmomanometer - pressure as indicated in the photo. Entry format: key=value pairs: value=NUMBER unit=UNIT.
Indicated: value=40 unit=mmHg
